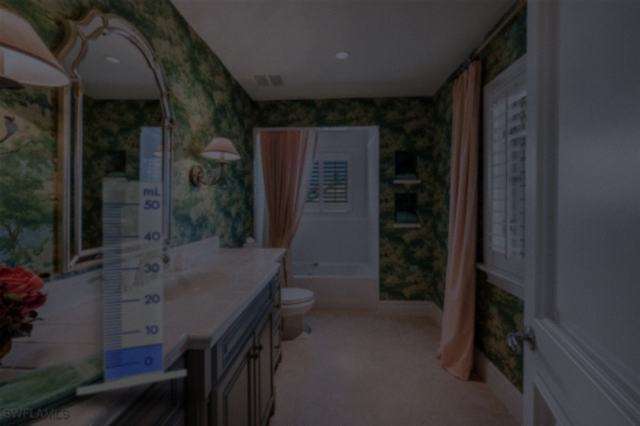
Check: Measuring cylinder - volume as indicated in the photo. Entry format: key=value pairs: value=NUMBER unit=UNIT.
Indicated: value=5 unit=mL
